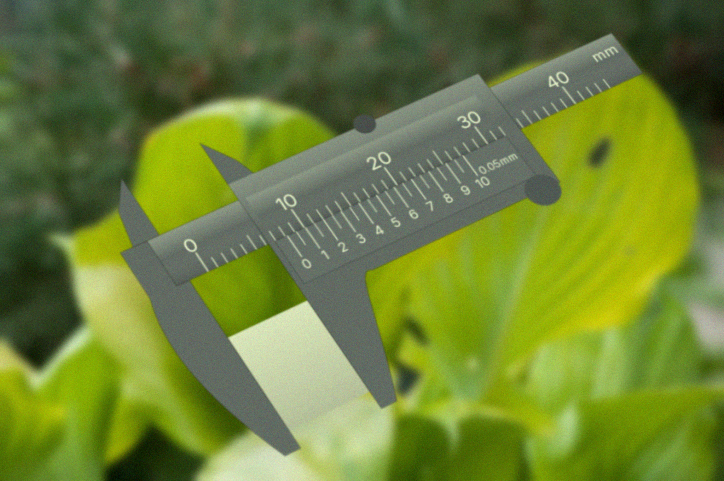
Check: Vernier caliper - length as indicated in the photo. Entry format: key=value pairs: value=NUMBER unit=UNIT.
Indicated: value=8.2 unit=mm
